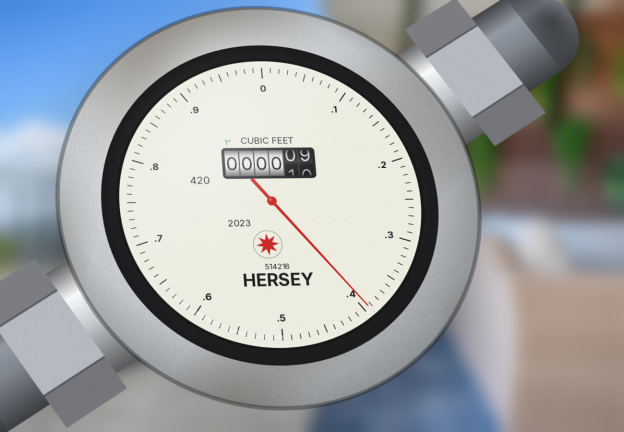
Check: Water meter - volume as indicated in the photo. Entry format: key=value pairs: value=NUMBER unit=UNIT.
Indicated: value=9.39 unit=ft³
